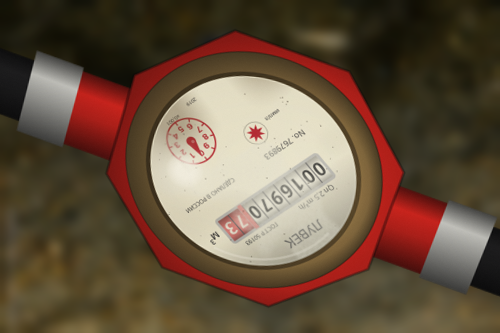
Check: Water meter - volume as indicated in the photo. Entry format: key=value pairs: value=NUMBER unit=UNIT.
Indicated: value=16970.730 unit=m³
